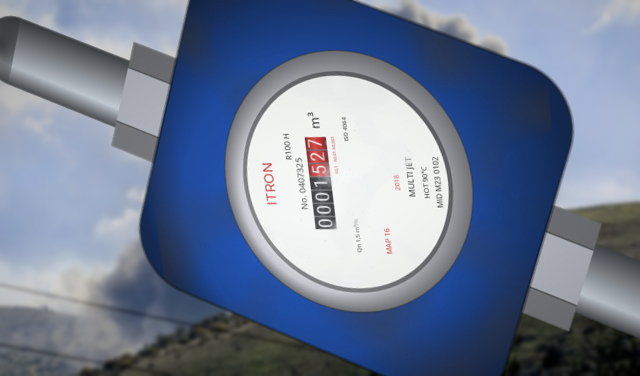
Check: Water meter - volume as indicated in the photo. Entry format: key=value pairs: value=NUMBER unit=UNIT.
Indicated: value=1.527 unit=m³
